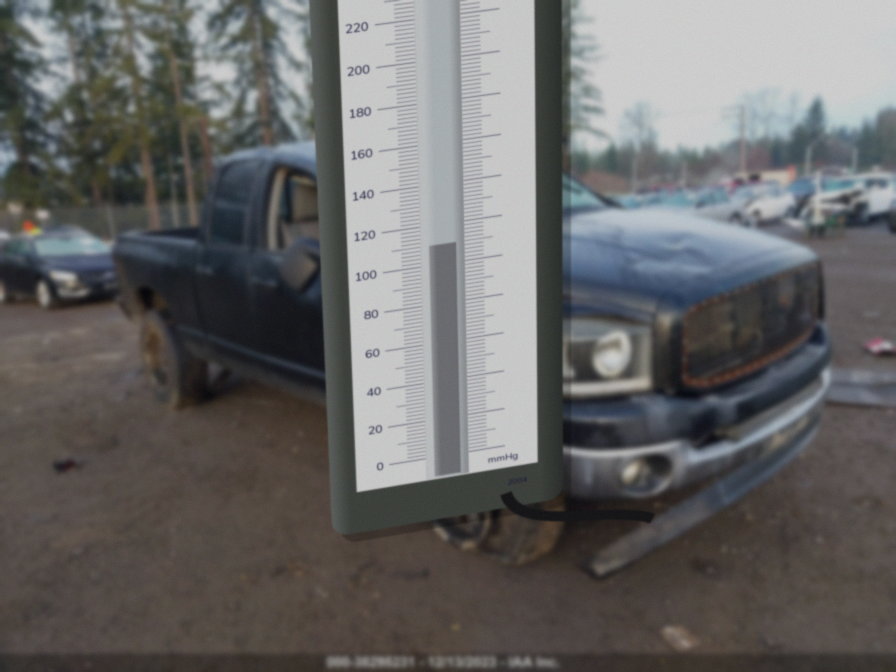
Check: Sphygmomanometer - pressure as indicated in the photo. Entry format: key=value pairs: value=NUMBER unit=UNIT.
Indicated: value=110 unit=mmHg
